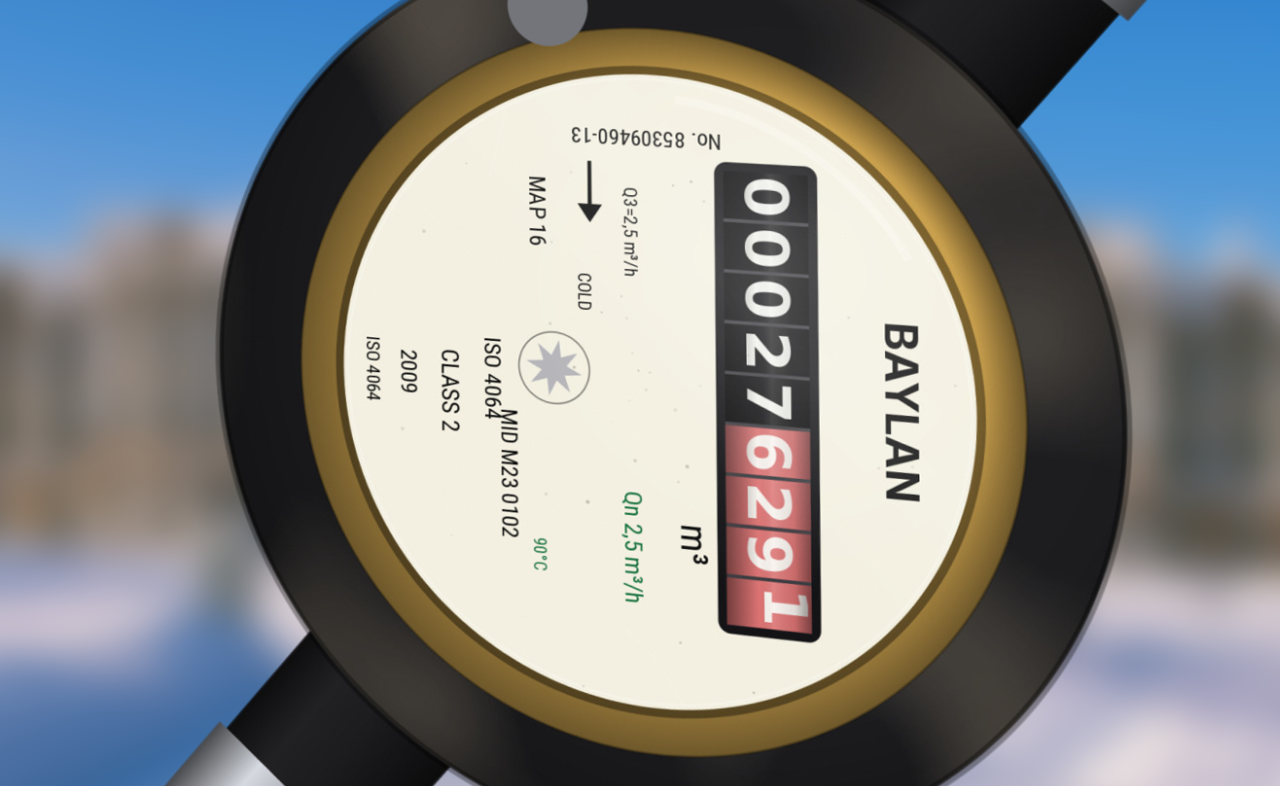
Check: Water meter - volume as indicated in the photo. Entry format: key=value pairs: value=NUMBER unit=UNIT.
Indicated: value=27.6291 unit=m³
